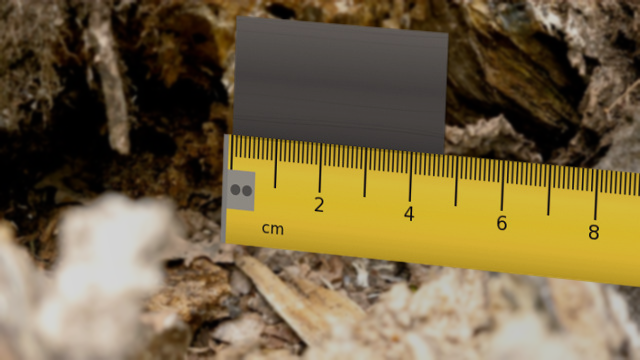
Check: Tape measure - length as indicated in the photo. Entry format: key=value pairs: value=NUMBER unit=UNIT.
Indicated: value=4.7 unit=cm
